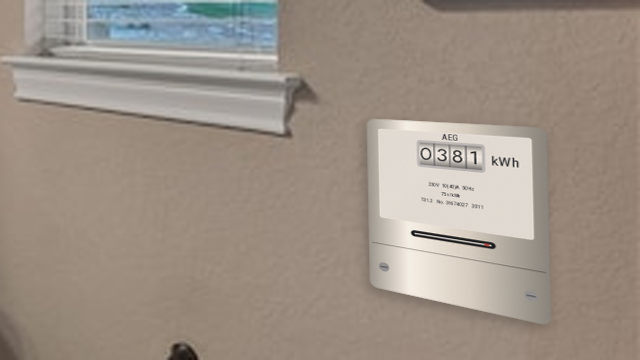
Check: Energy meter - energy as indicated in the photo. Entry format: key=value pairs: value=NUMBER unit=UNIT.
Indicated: value=381 unit=kWh
